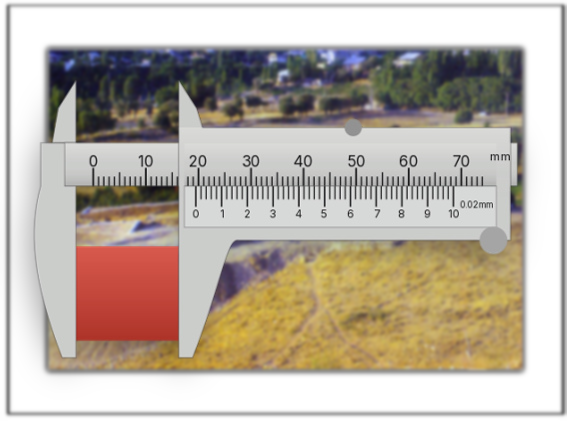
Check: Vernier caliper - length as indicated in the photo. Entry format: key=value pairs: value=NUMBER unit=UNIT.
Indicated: value=19.5 unit=mm
